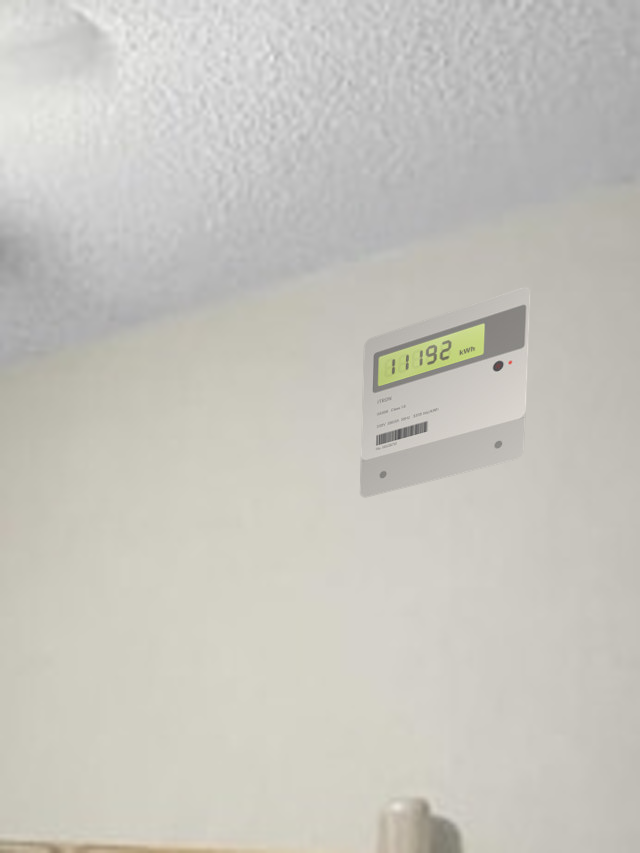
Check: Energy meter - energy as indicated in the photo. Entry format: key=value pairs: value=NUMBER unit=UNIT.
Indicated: value=11192 unit=kWh
